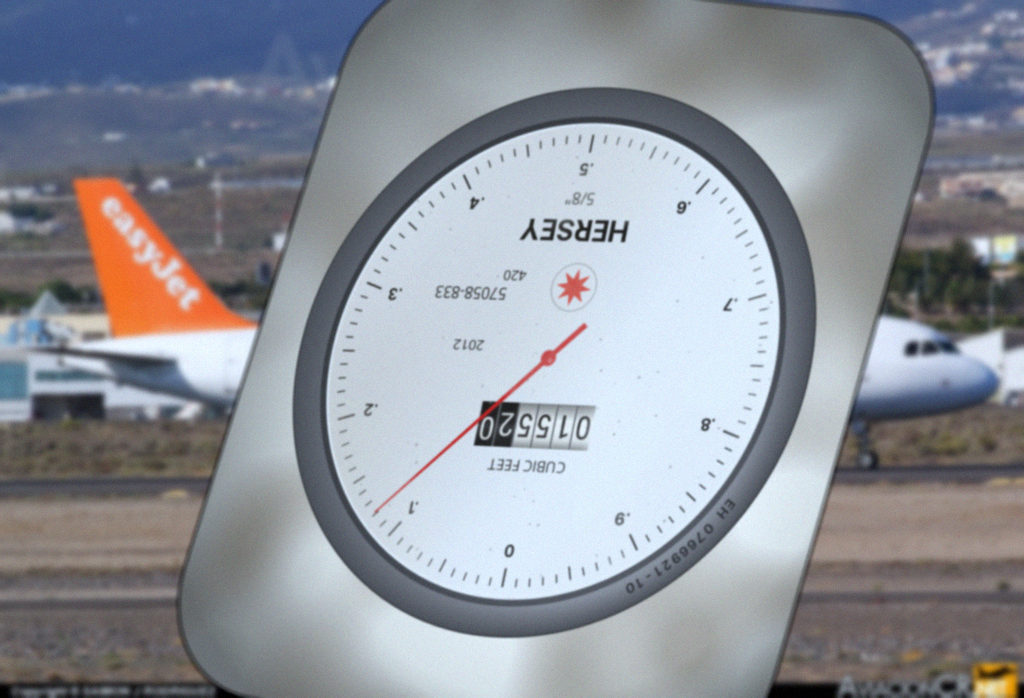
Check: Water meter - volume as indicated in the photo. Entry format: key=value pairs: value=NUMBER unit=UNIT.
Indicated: value=15520.12 unit=ft³
